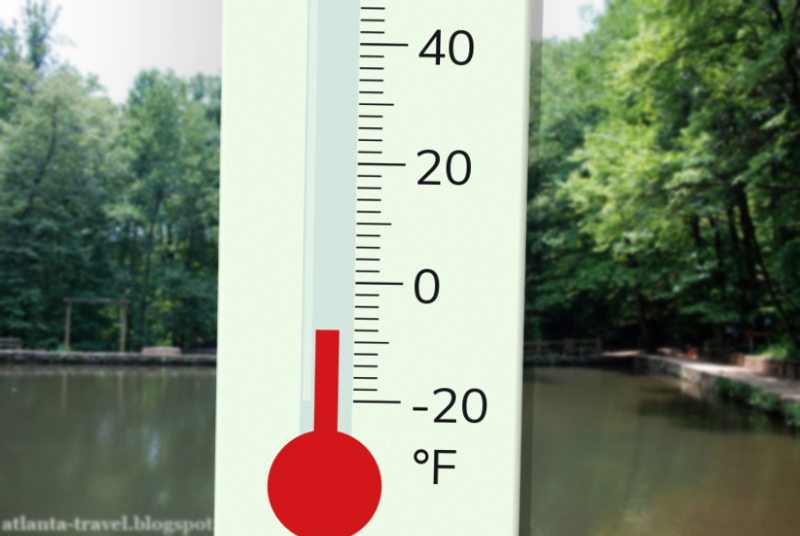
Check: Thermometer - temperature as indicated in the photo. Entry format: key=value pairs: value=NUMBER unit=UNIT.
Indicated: value=-8 unit=°F
